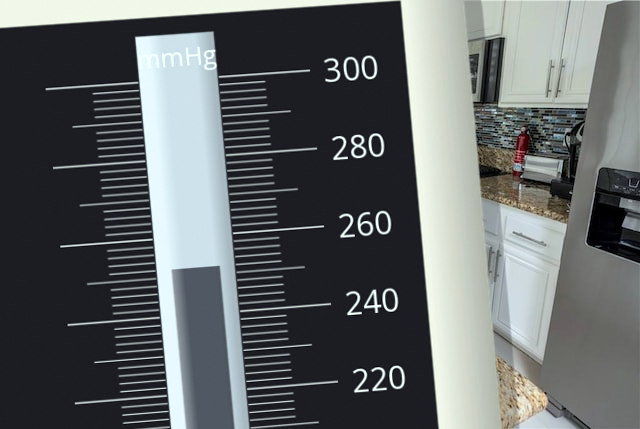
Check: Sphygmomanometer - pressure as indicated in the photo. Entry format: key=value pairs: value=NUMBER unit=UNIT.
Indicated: value=252 unit=mmHg
